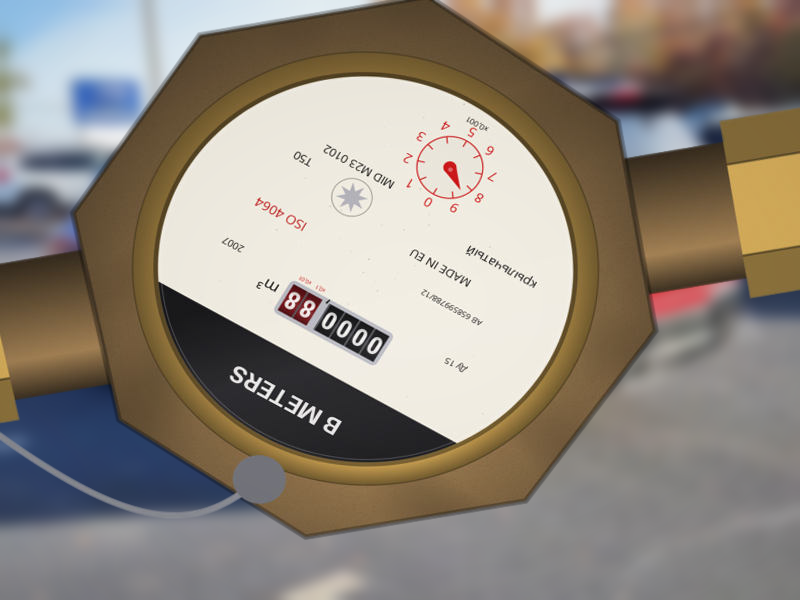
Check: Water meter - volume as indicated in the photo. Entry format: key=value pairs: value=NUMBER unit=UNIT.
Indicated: value=0.888 unit=m³
